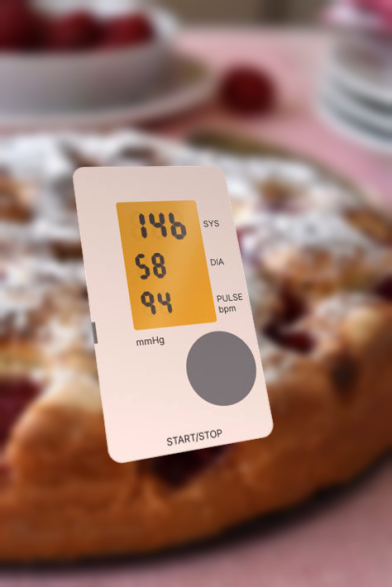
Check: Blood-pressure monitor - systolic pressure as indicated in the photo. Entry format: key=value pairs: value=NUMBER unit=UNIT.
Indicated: value=146 unit=mmHg
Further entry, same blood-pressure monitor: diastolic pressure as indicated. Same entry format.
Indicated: value=58 unit=mmHg
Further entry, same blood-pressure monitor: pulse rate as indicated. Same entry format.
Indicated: value=94 unit=bpm
